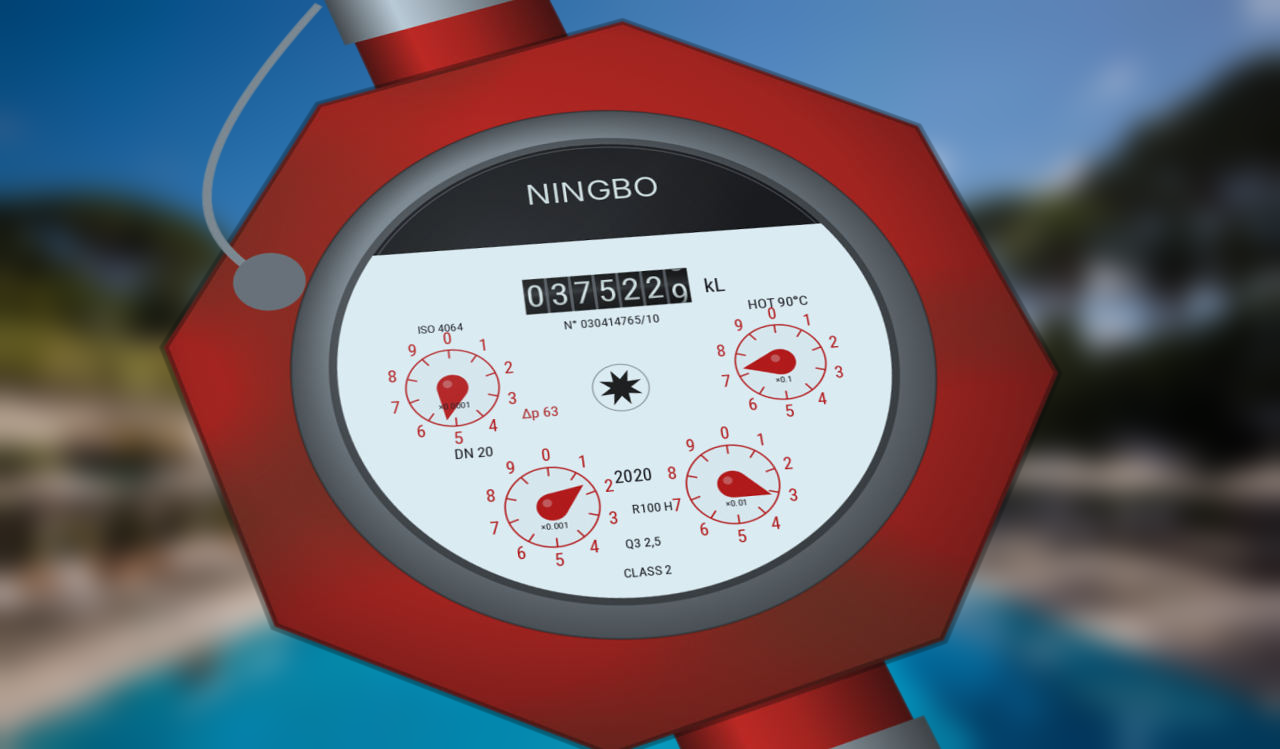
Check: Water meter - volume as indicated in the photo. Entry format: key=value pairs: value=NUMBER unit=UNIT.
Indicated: value=375228.7315 unit=kL
